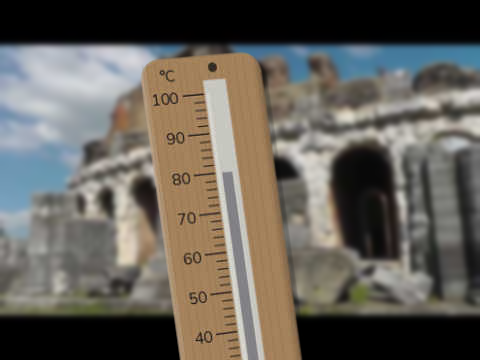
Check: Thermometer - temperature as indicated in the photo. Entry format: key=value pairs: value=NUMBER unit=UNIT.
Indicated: value=80 unit=°C
